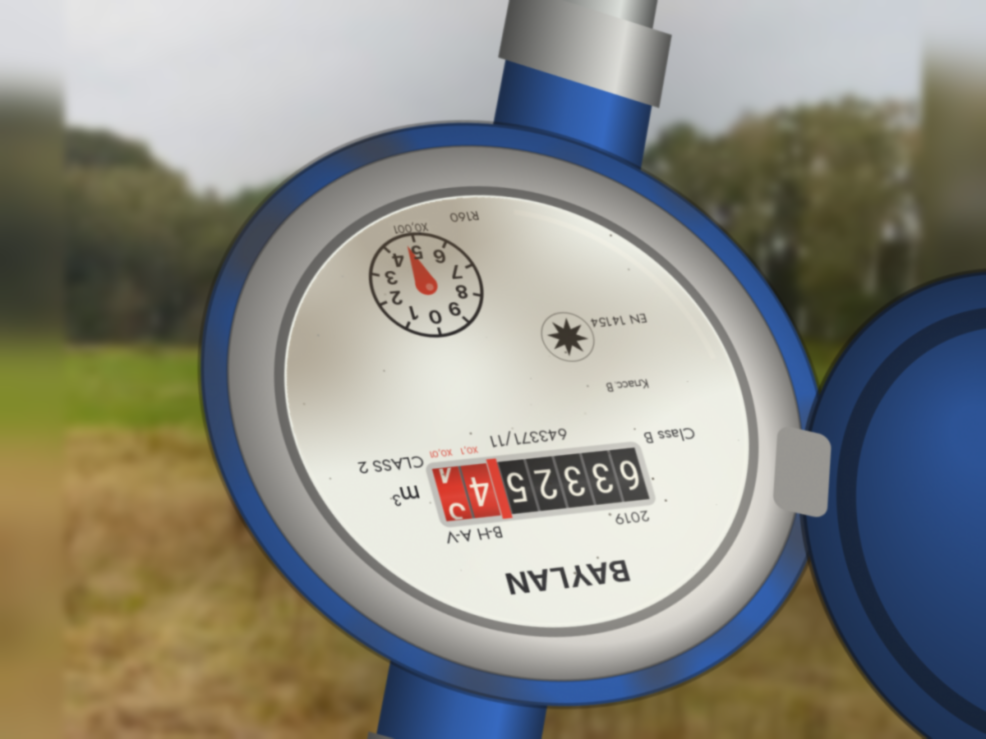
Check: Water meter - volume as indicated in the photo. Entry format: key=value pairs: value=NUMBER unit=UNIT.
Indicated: value=63325.434 unit=m³
